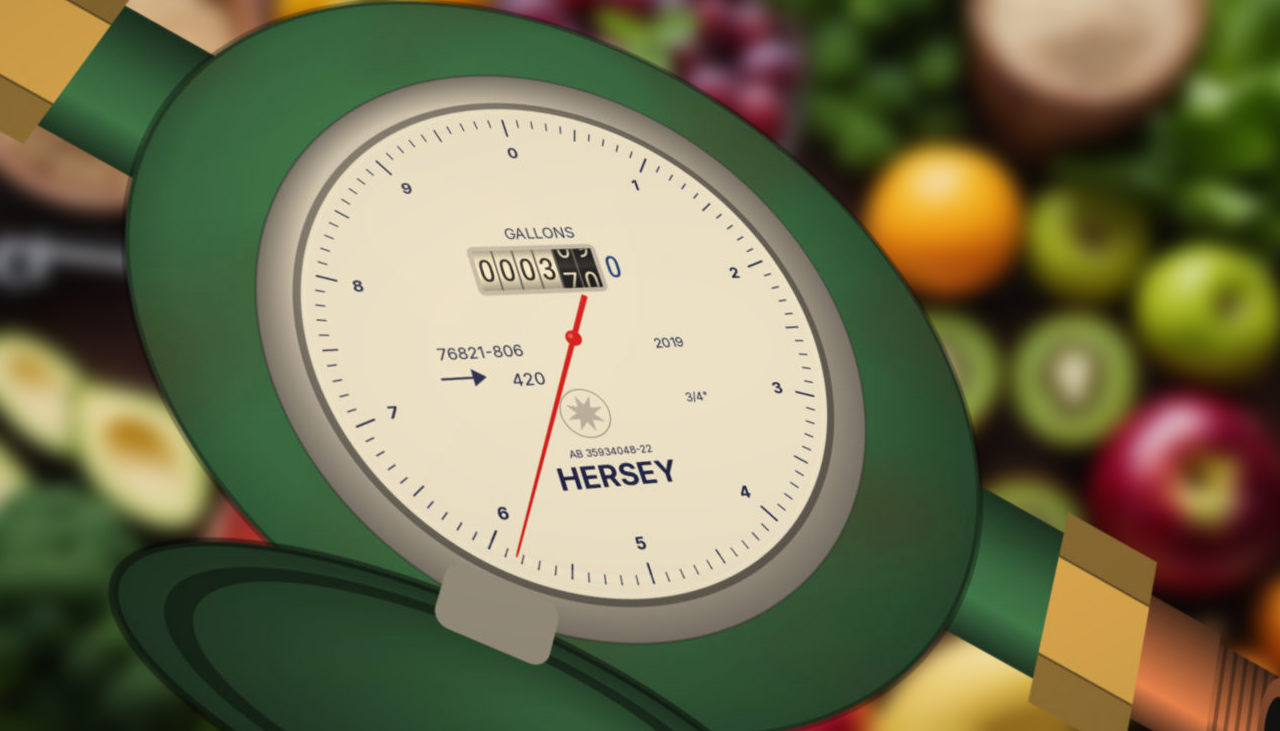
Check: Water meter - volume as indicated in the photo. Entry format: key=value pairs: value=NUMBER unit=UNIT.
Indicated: value=3695.8 unit=gal
